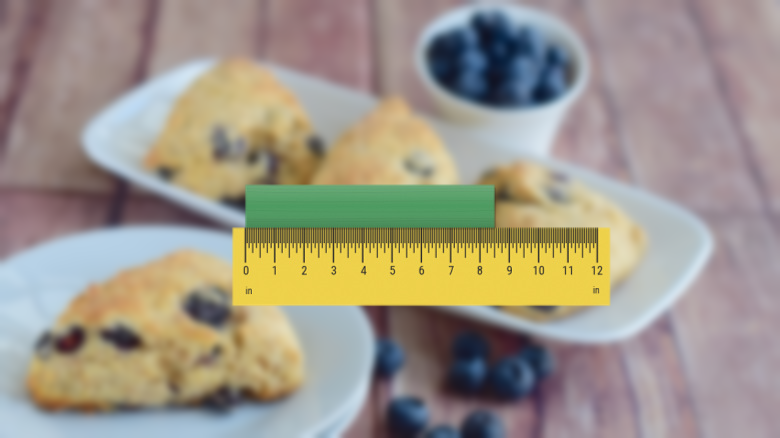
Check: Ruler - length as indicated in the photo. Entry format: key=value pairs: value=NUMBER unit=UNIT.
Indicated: value=8.5 unit=in
